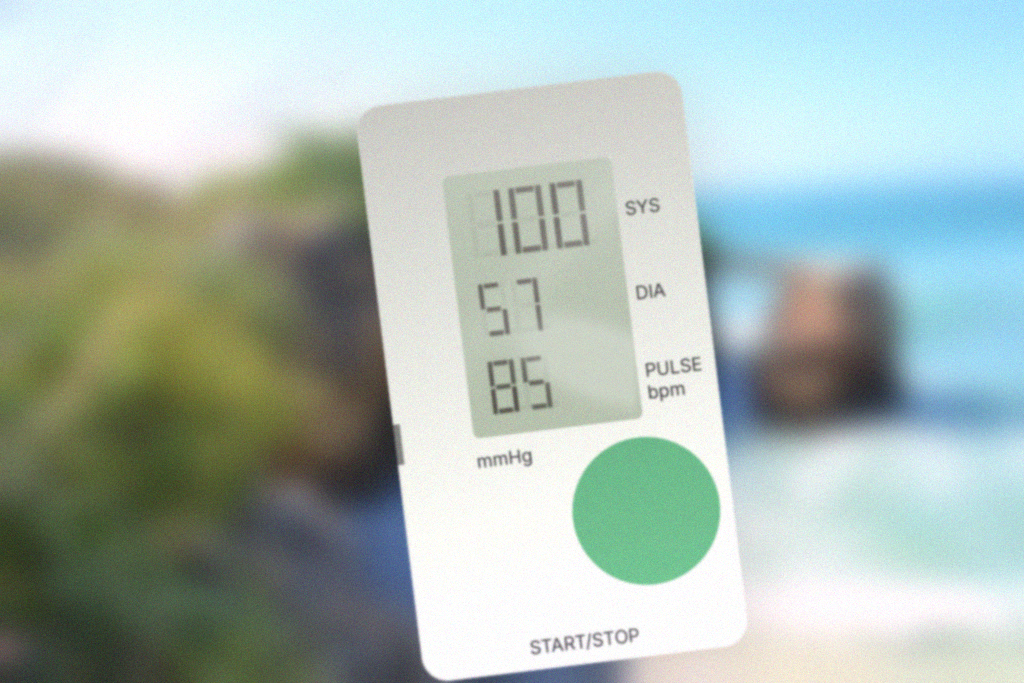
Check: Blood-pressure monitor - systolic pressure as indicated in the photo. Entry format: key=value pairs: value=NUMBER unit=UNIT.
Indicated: value=100 unit=mmHg
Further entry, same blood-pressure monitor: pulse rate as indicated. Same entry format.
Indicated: value=85 unit=bpm
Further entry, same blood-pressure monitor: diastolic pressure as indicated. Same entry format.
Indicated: value=57 unit=mmHg
